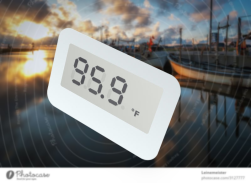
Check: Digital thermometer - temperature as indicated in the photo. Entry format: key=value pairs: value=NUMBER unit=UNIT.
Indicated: value=95.9 unit=°F
